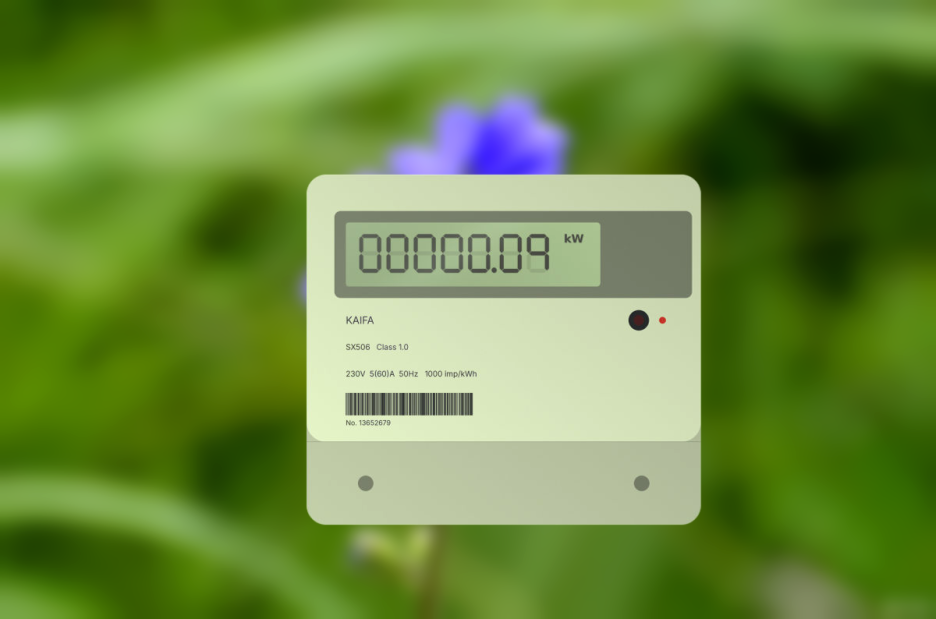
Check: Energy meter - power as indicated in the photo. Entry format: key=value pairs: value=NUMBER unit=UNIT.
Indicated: value=0.09 unit=kW
